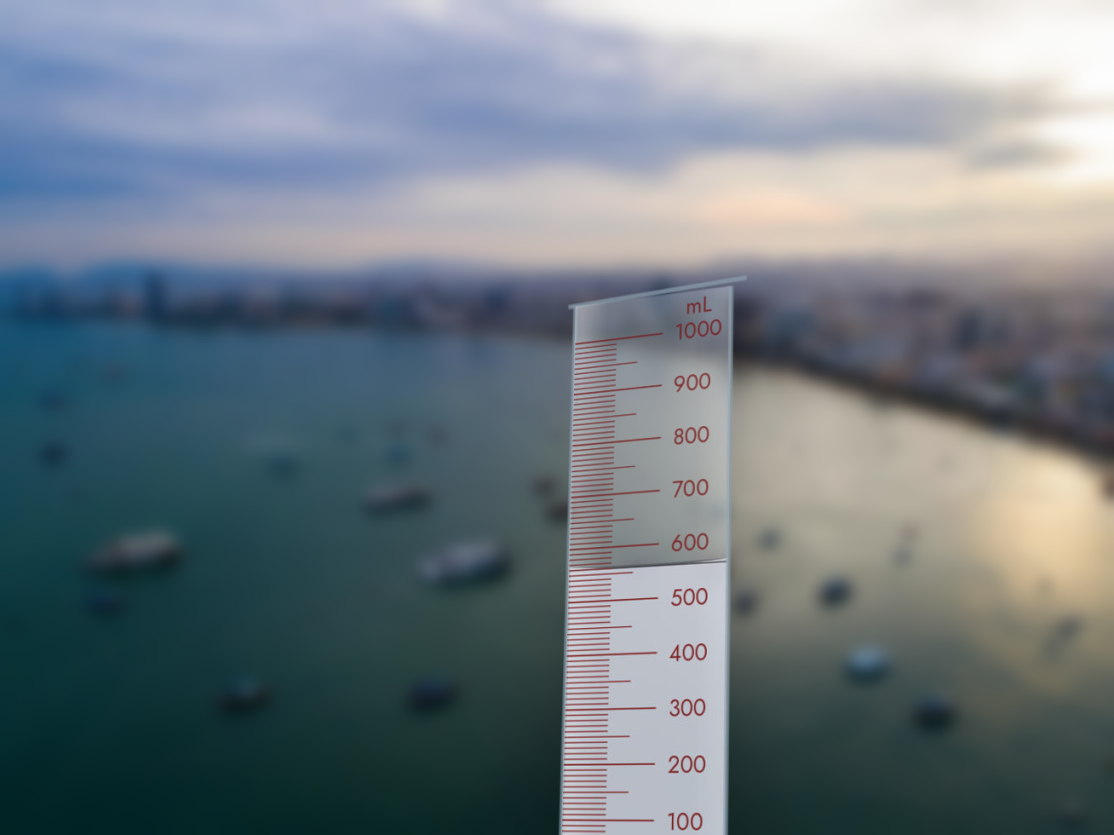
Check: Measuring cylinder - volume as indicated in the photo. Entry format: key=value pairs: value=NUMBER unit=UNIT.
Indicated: value=560 unit=mL
